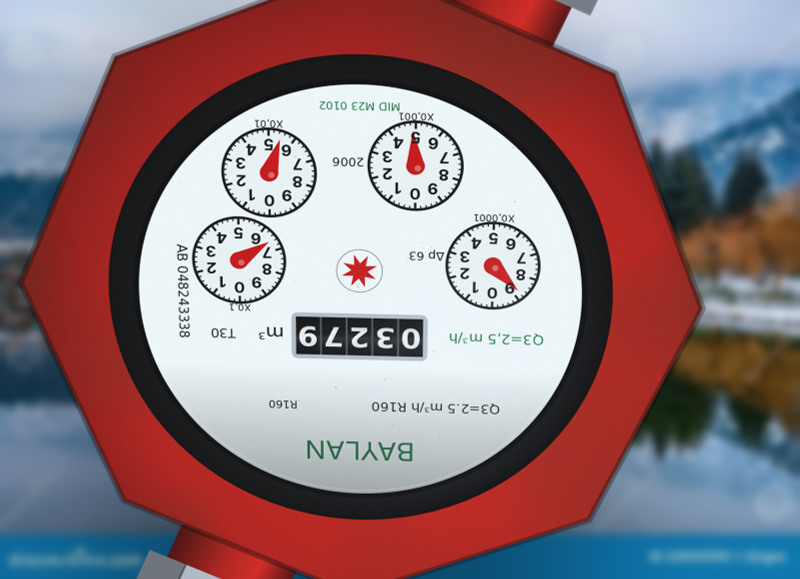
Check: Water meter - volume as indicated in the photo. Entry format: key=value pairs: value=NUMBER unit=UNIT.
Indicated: value=3279.6548 unit=m³
